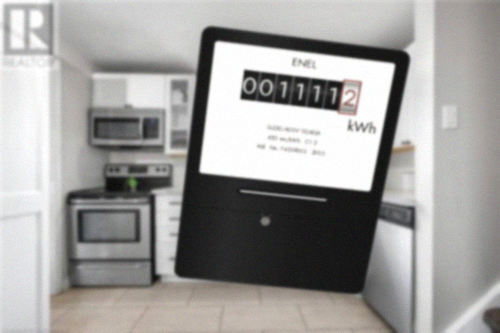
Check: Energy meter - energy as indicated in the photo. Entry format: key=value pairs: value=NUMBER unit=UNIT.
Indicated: value=1111.2 unit=kWh
